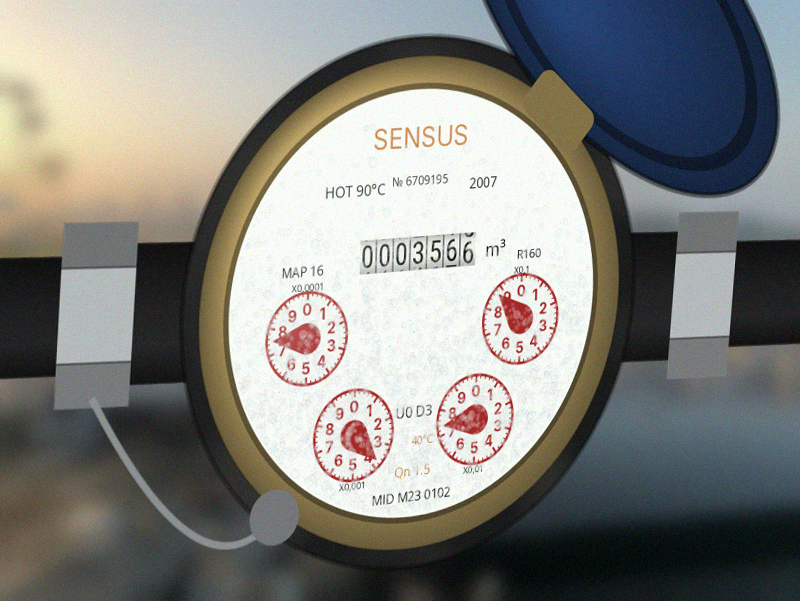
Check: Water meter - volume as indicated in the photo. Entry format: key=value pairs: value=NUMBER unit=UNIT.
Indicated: value=3565.8737 unit=m³
